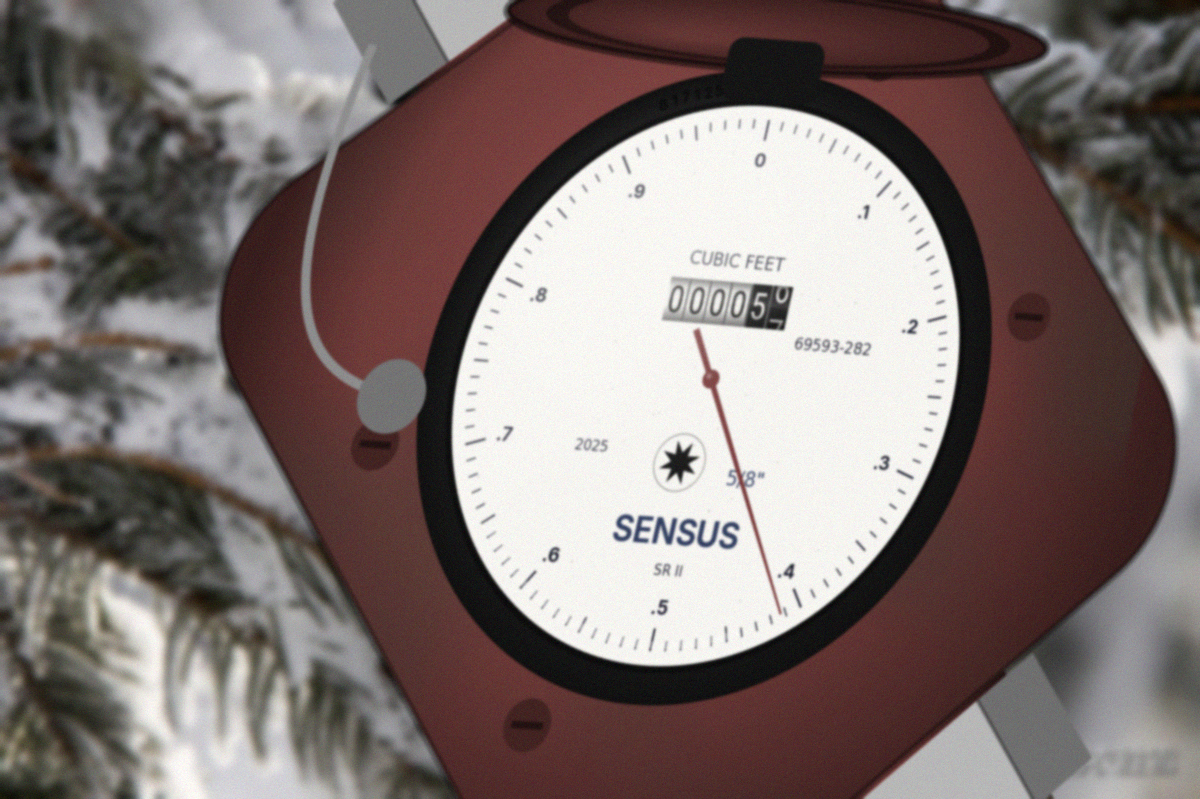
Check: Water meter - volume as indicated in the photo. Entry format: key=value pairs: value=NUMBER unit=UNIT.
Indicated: value=56.41 unit=ft³
